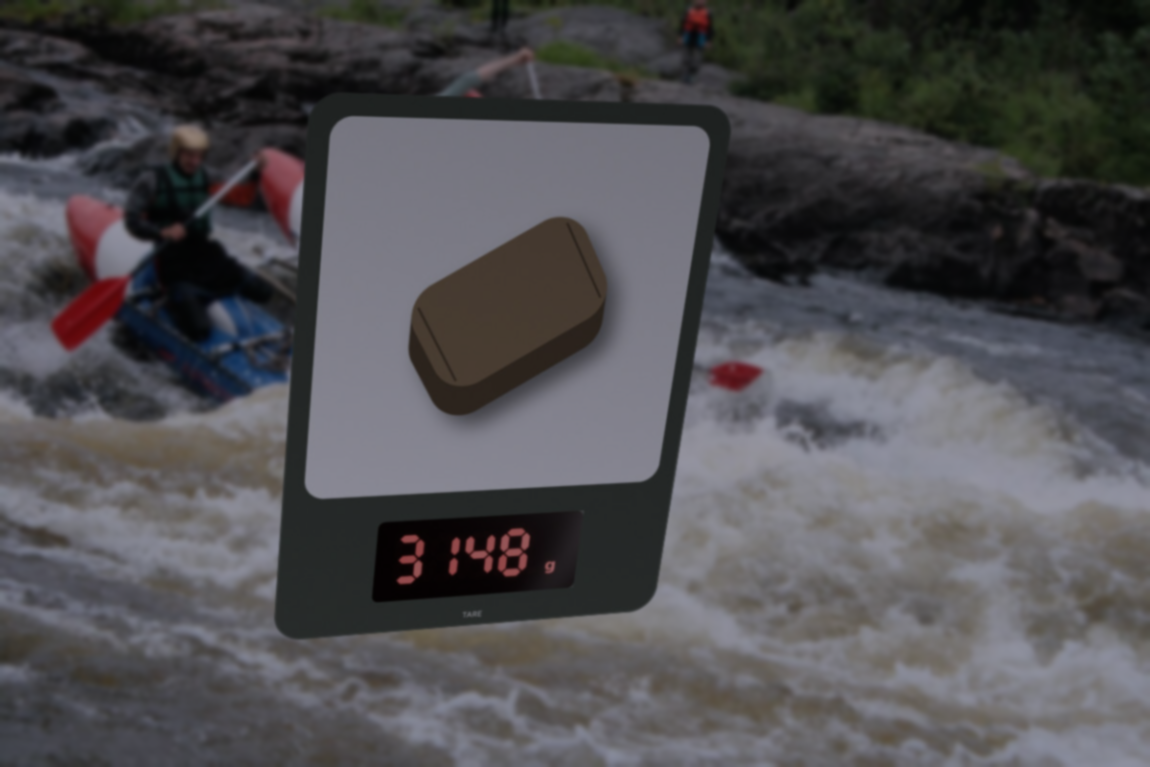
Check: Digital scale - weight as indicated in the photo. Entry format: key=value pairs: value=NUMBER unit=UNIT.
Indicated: value=3148 unit=g
